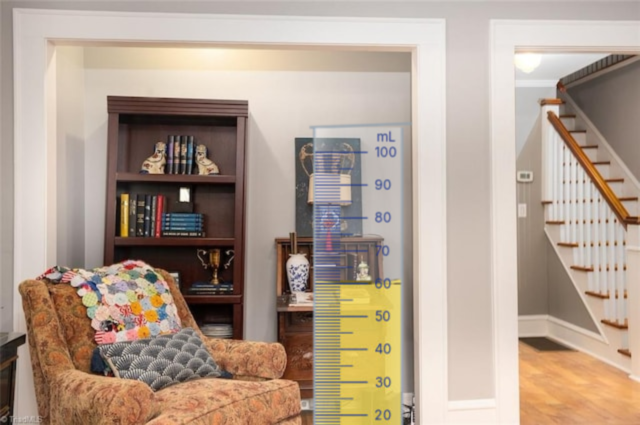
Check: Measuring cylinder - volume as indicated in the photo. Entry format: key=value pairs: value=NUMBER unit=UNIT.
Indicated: value=60 unit=mL
